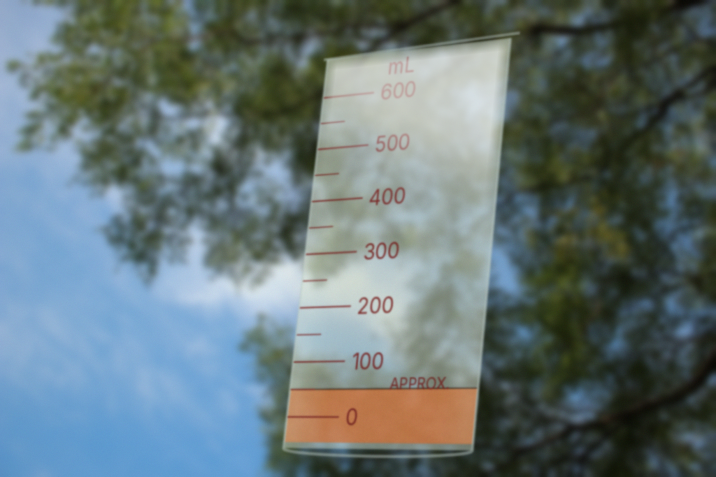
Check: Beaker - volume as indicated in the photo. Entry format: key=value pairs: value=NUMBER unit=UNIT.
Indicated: value=50 unit=mL
